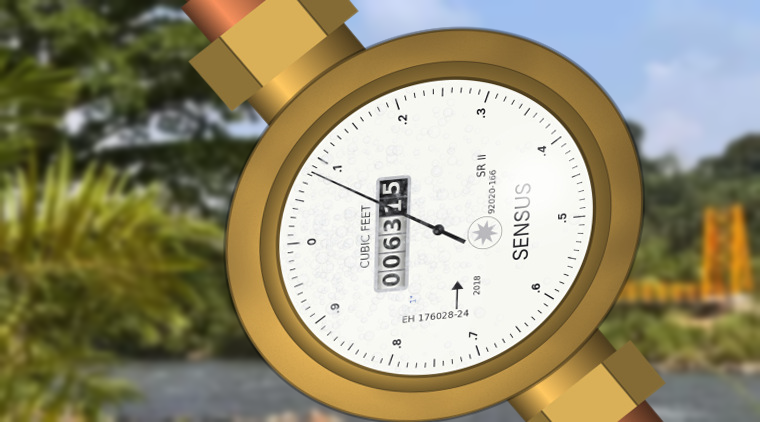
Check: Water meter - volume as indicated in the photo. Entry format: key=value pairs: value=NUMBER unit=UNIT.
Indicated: value=6315.08 unit=ft³
